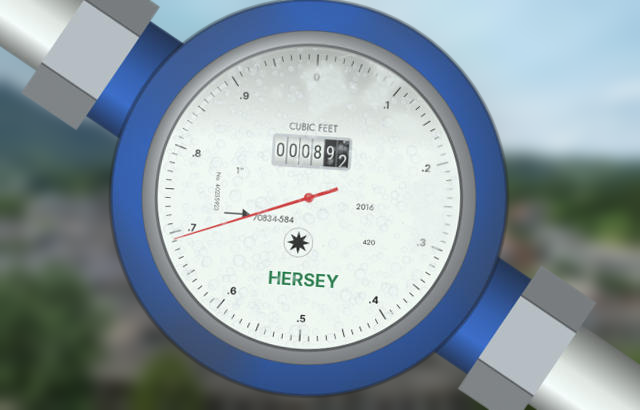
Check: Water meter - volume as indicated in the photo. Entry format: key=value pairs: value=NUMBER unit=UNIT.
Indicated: value=891.69 unit=ft³
